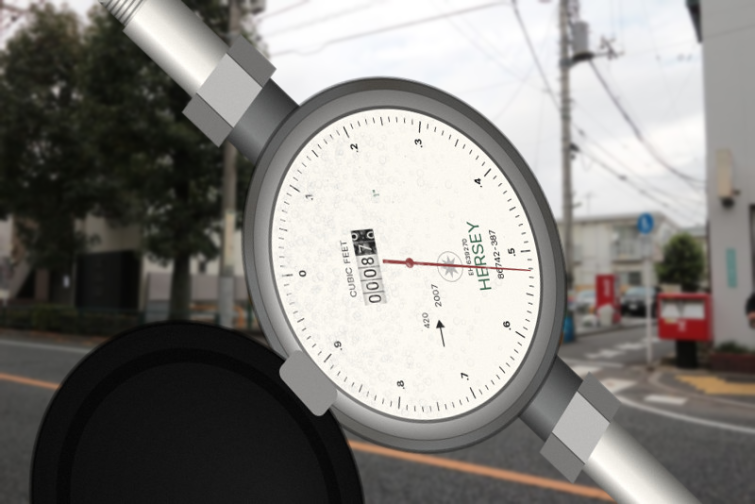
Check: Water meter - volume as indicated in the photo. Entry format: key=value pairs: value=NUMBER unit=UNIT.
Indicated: value=878.52 unit=ft³
